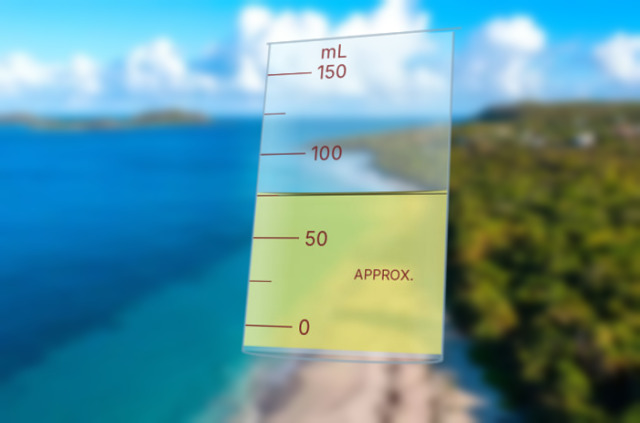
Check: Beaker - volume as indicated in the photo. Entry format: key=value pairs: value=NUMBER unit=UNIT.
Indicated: value=75 unit=mL
